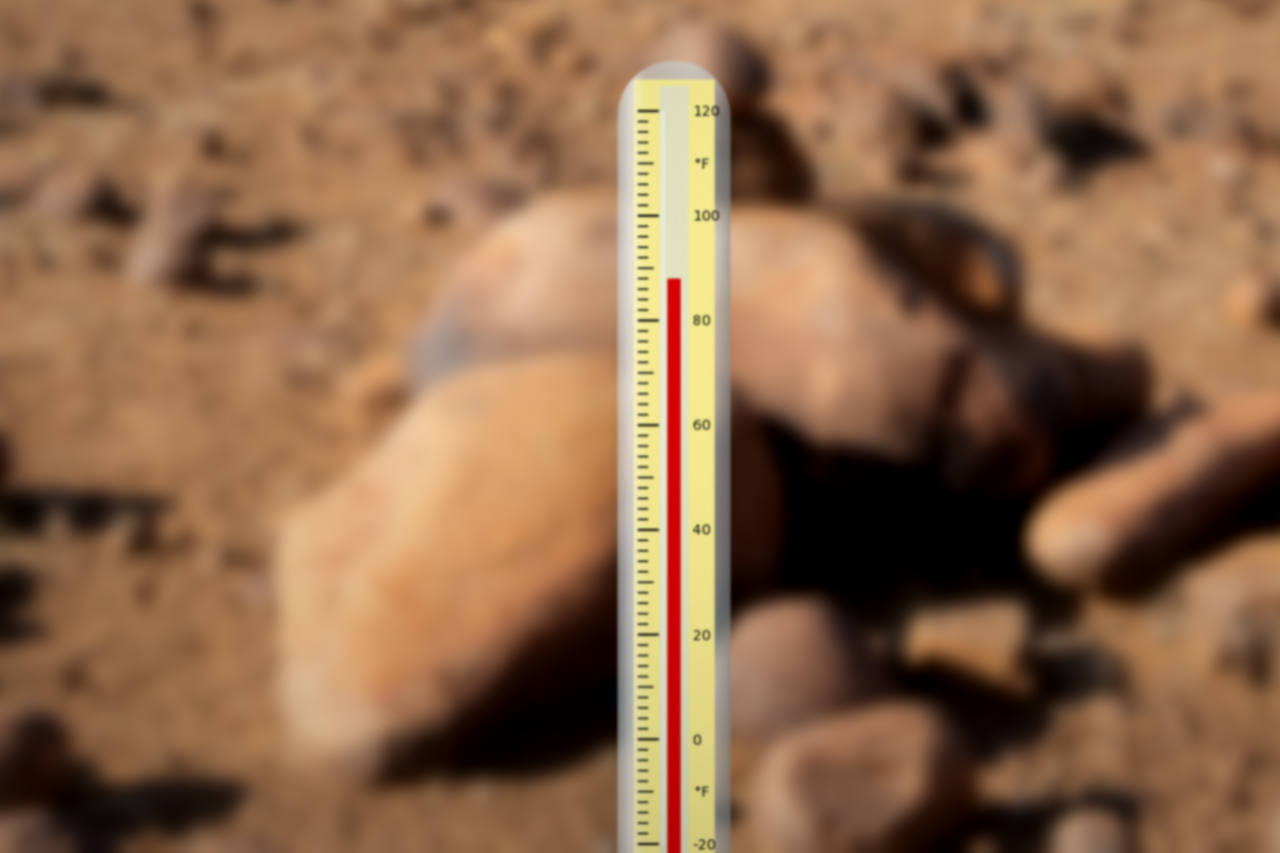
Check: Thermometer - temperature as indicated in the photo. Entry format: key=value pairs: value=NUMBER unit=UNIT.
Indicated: value=88 unit=°F
